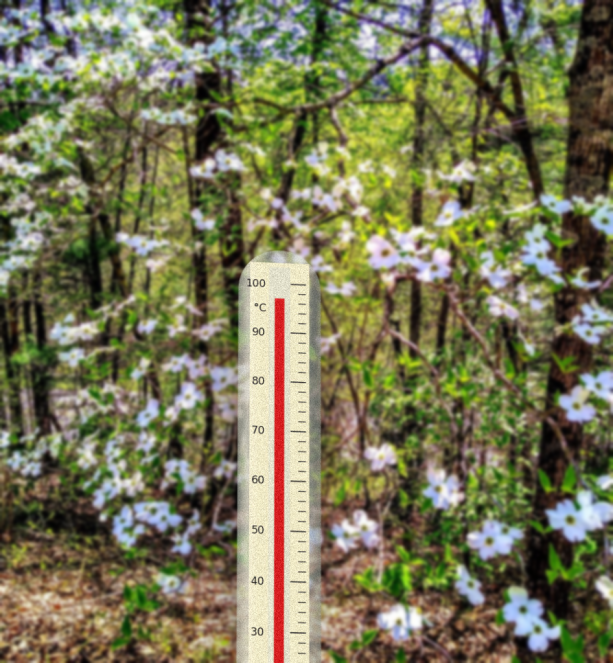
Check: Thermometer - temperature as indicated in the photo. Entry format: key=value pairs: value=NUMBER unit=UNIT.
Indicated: value=97 unit=°C
